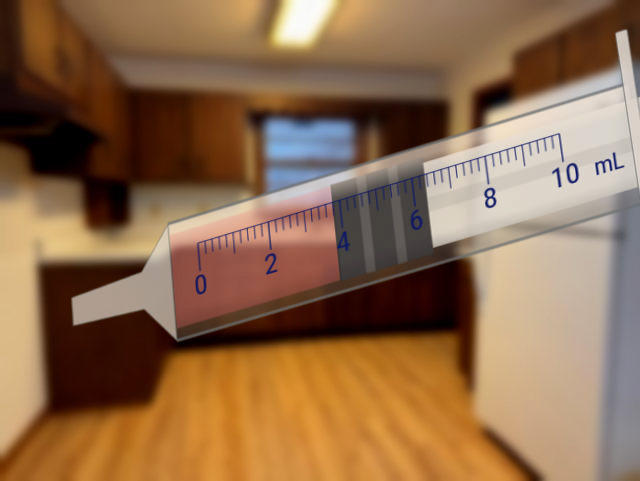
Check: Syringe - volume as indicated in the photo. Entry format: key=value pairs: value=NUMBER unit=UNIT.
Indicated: value=3.8 unit=mL
